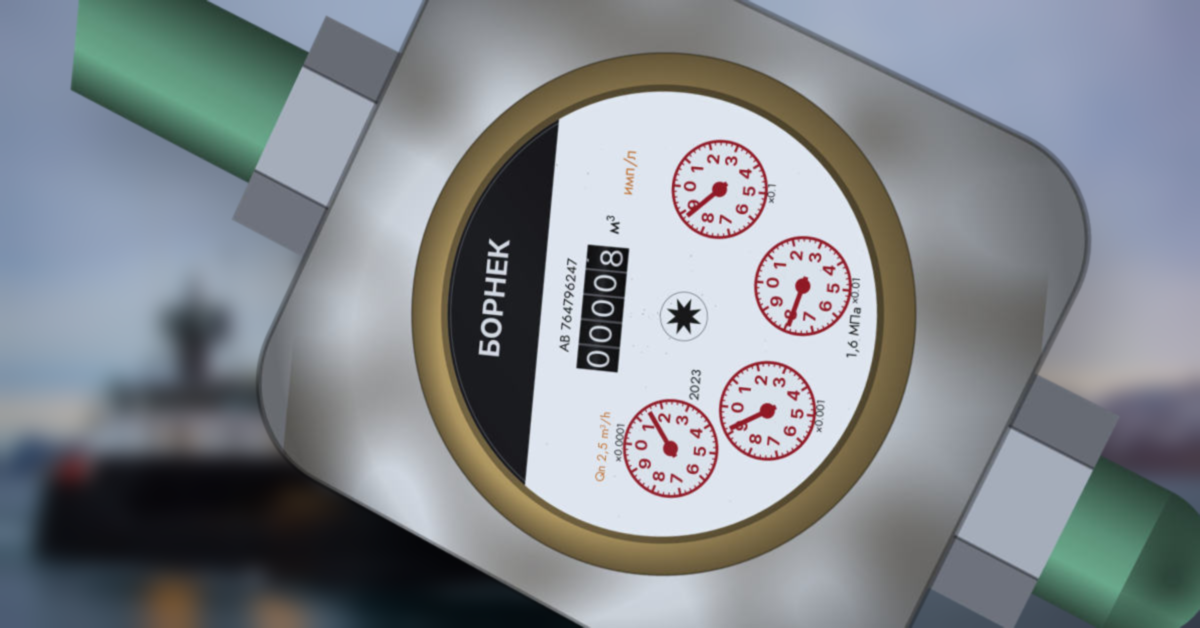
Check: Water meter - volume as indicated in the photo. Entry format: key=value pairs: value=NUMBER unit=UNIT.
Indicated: value=7.8791 unit=m³
